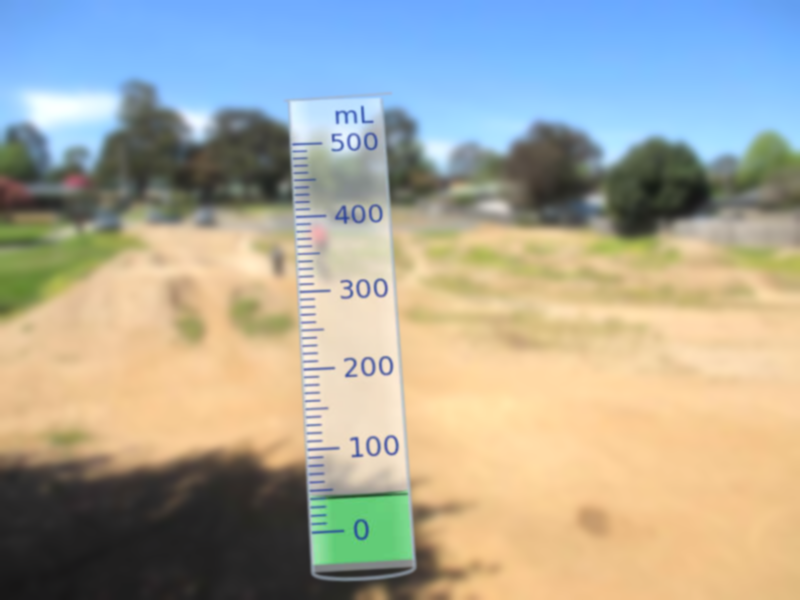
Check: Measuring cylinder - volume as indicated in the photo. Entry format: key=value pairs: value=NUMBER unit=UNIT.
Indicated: value=40 unit=mL
